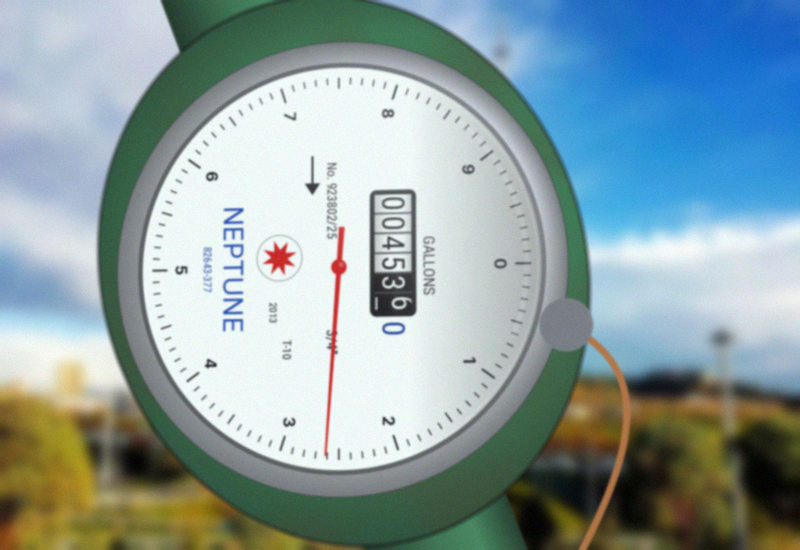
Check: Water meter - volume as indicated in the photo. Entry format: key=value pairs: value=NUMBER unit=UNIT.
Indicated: value=45362.6 unit=gal
